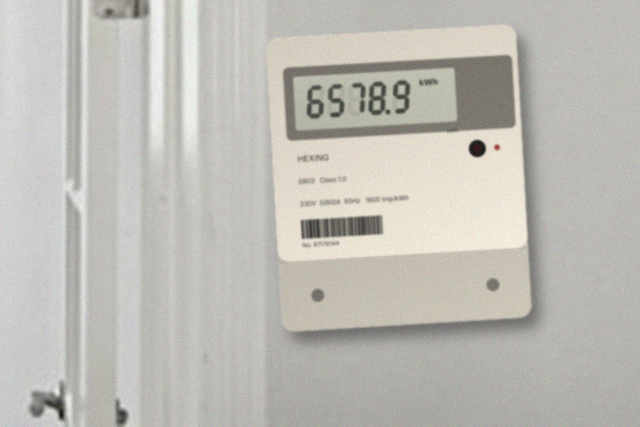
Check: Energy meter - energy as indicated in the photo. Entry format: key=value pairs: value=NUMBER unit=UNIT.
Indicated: value=6578.9 unit=kWh
